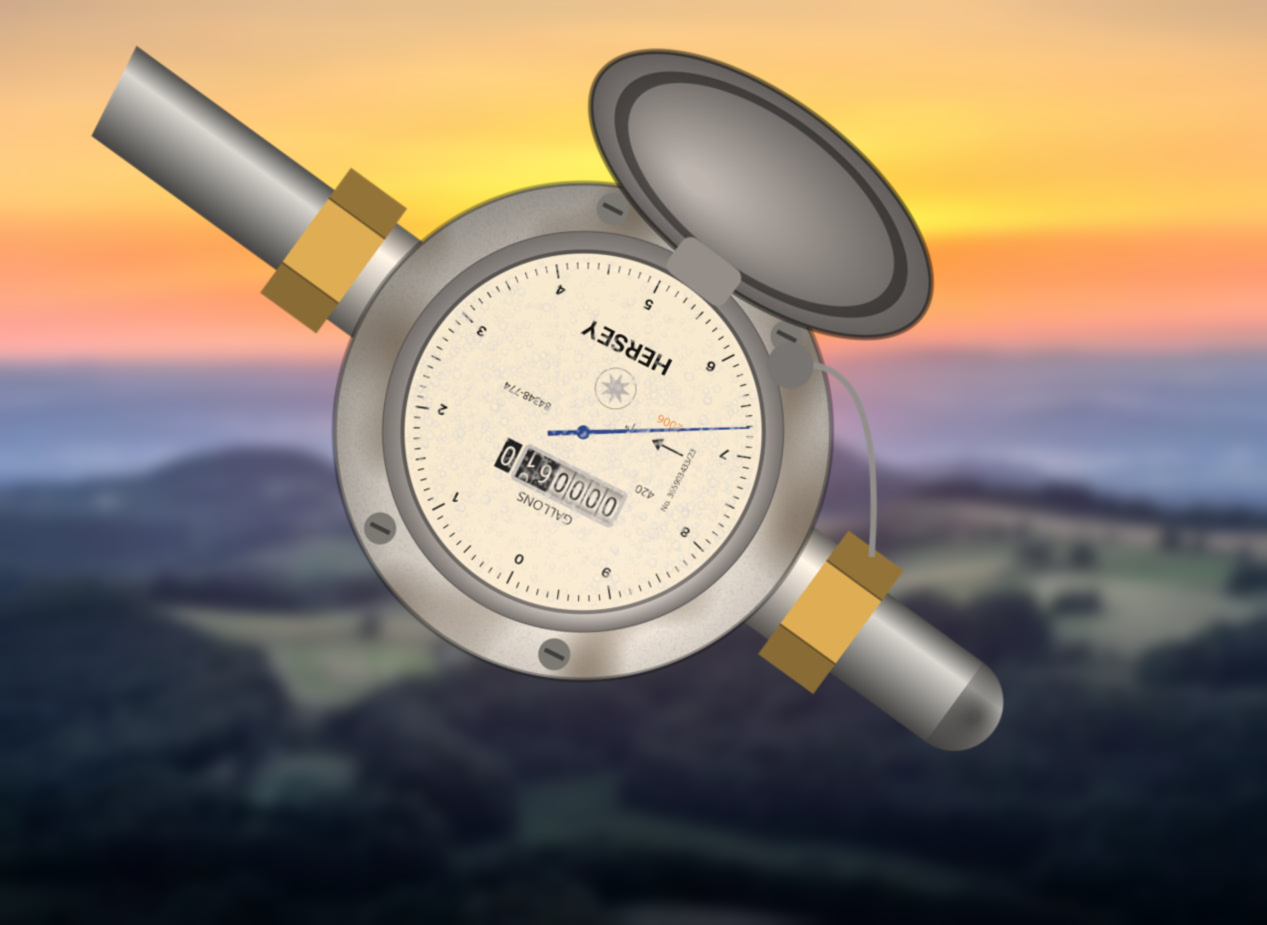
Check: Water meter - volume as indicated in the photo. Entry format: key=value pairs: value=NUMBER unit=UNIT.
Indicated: value=606.7 unit=gal
